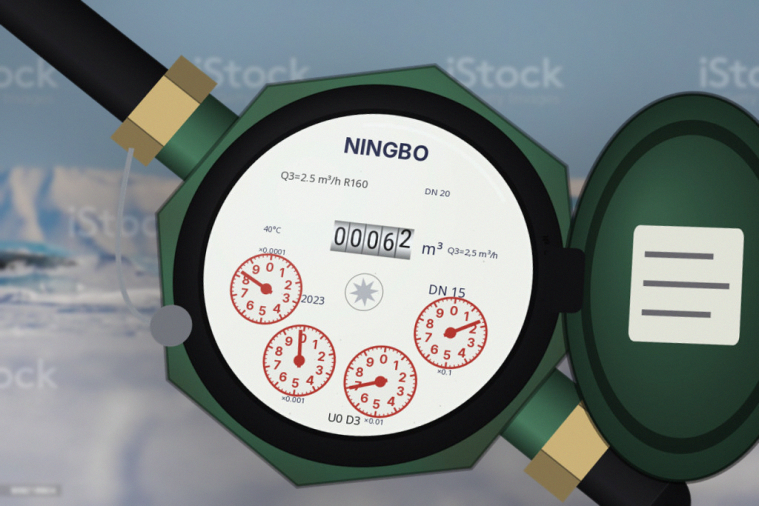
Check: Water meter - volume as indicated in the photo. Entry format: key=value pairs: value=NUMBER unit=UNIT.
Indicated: value=62.1698 unit=m³
